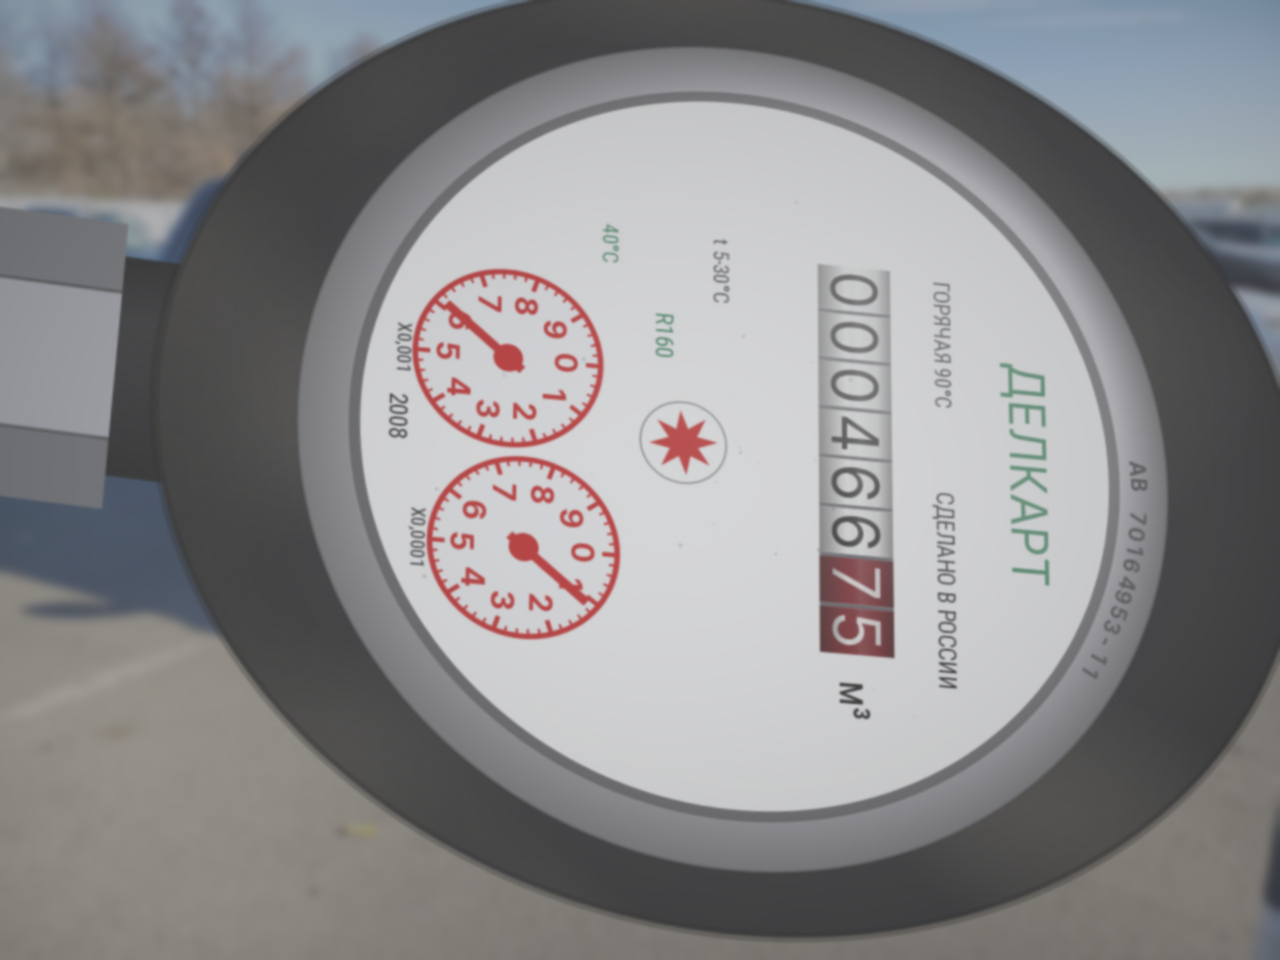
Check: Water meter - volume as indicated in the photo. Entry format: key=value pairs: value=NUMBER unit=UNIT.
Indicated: value=466.7561 unit=m³
